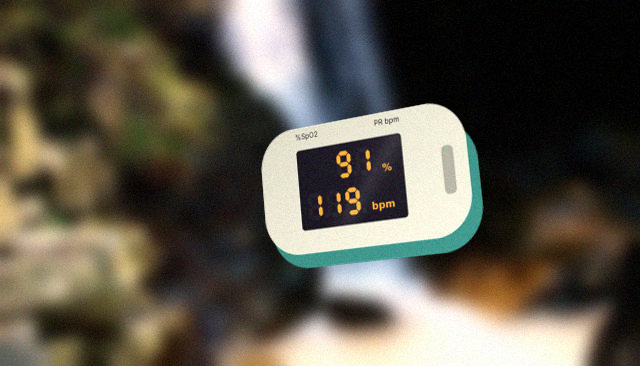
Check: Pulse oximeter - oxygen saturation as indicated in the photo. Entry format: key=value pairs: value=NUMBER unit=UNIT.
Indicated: value=91 unit=%
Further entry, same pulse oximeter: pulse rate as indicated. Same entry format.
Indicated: value=119 unit=bpm
